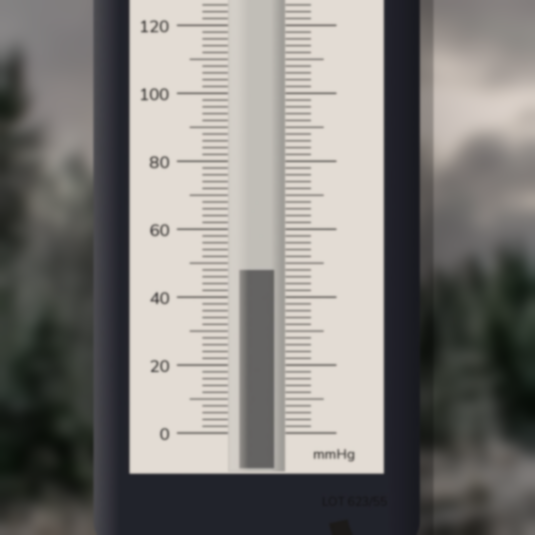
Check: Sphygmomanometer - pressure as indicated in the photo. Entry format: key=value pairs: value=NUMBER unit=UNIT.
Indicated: value=48 unit=mmHg
